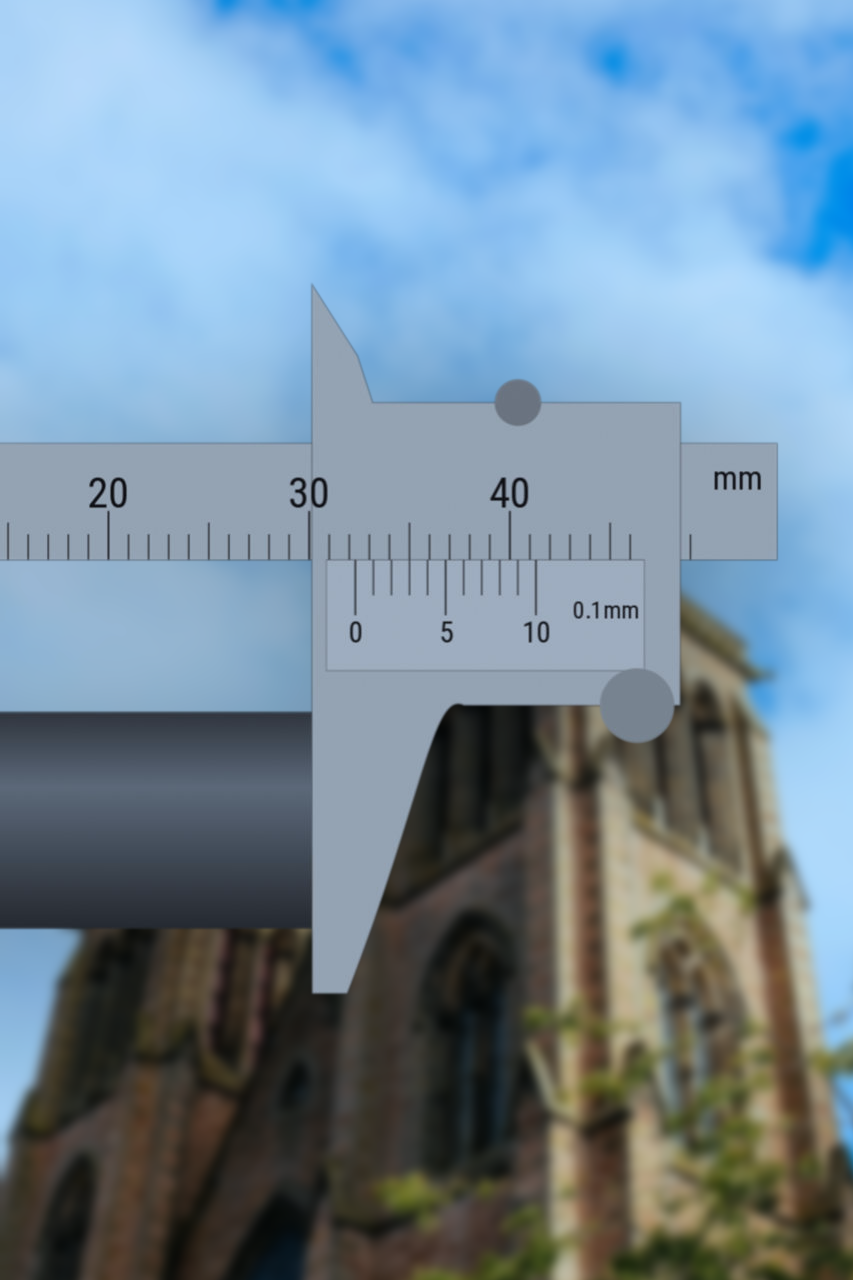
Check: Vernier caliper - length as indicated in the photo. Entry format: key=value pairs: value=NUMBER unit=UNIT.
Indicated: value=32.3 unit=mm
